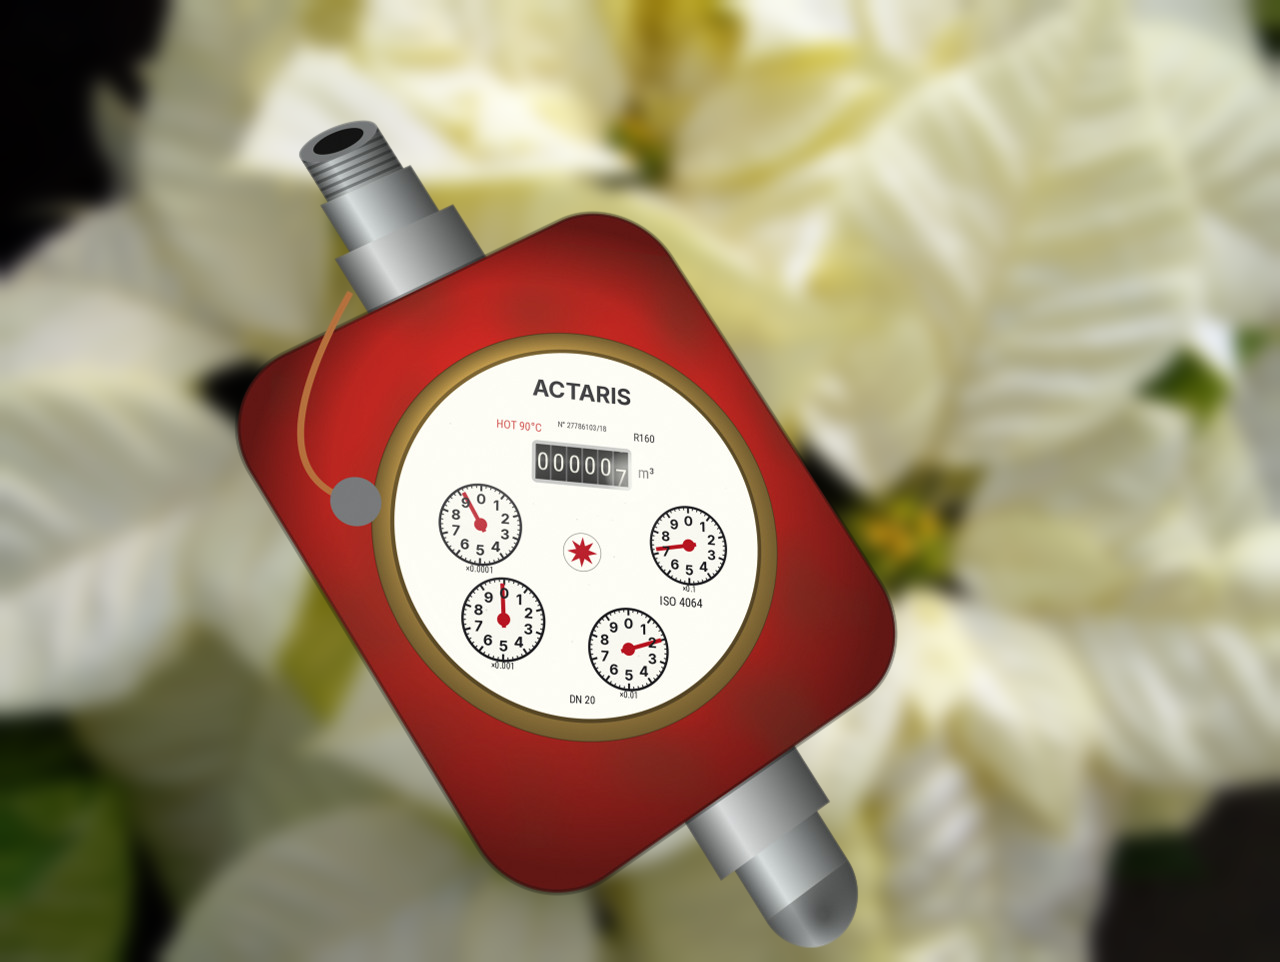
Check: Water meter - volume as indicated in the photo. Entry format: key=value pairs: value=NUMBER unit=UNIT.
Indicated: value=6.7199 unit=m³
